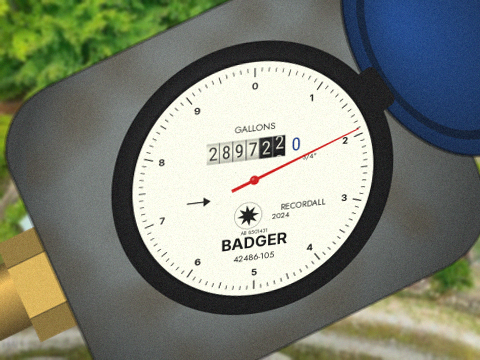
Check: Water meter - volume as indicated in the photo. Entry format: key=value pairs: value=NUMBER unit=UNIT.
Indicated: value=2897221.9 unit=gal
